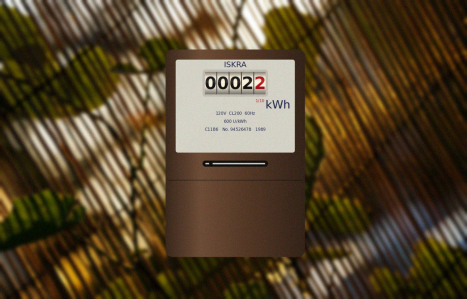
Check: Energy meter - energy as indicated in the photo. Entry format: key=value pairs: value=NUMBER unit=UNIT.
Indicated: value=2.2 unit=kWh
